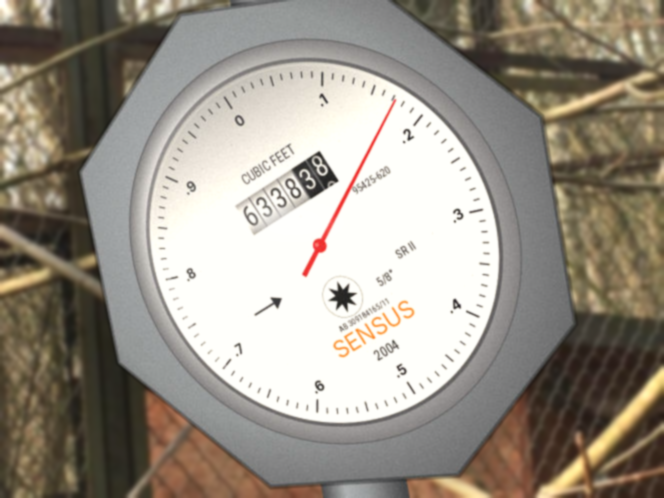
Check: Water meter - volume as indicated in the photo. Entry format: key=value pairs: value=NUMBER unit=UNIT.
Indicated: value=633838.17 unit=ft³
